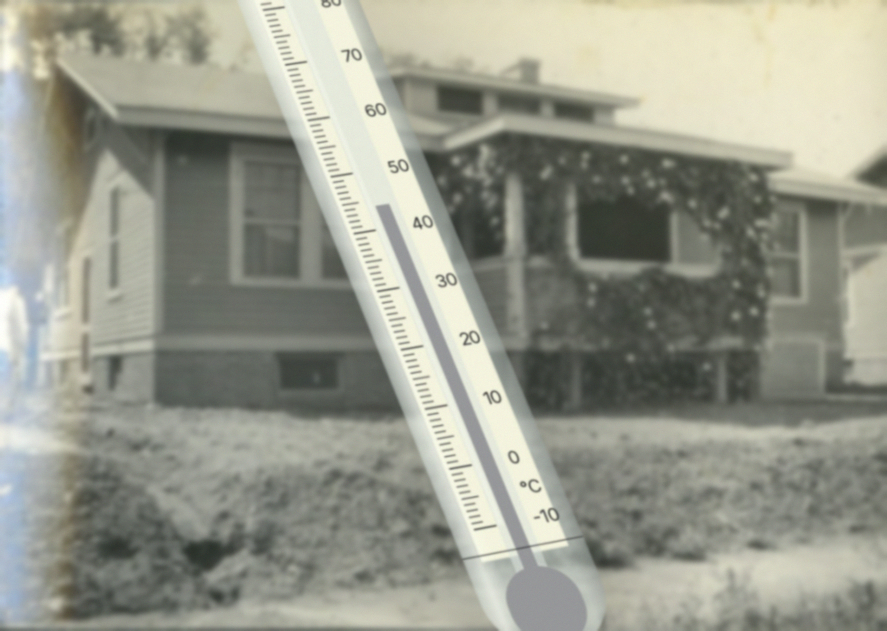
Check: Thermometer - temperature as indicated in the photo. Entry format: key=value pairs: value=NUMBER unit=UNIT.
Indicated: value=44 unit=°C
